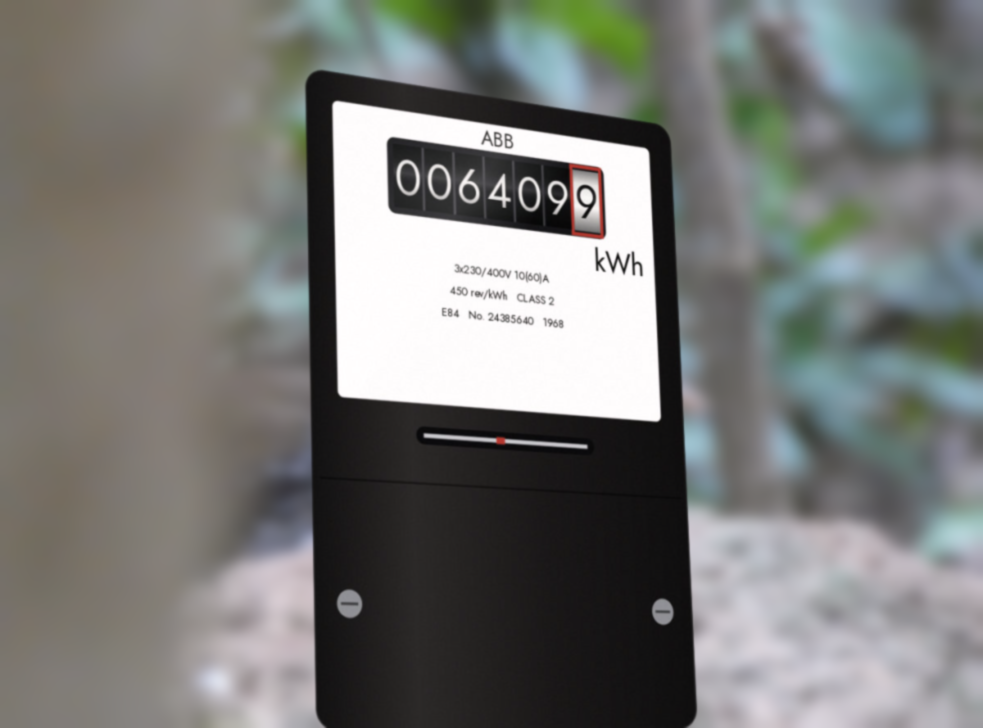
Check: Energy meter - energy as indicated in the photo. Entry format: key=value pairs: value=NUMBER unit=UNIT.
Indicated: value=6409.9 unit=kWh
